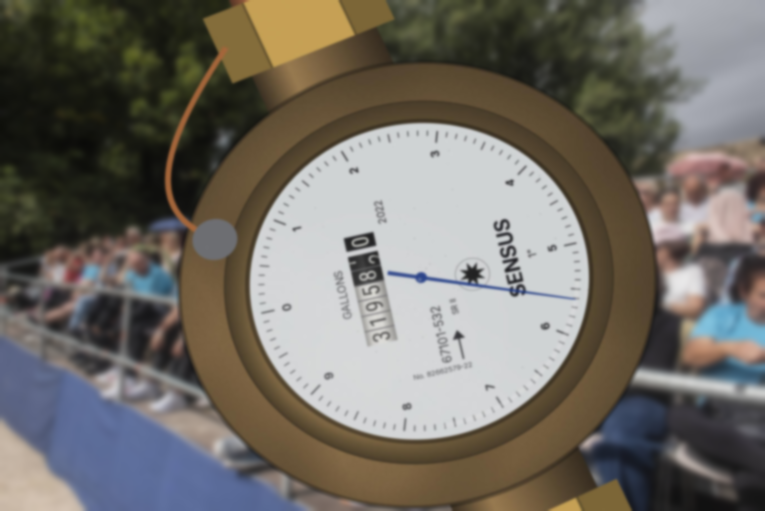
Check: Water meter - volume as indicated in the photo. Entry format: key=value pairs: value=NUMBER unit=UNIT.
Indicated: value=3195815.6 unit=gal
